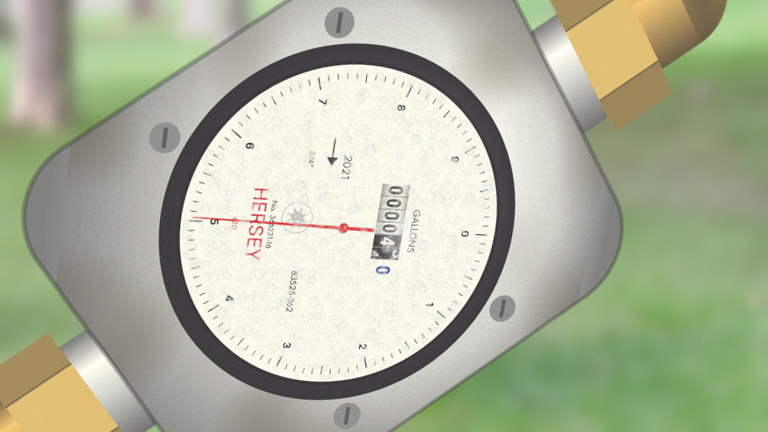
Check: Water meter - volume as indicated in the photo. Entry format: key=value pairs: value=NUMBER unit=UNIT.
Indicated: value=435.0 unit=gal
